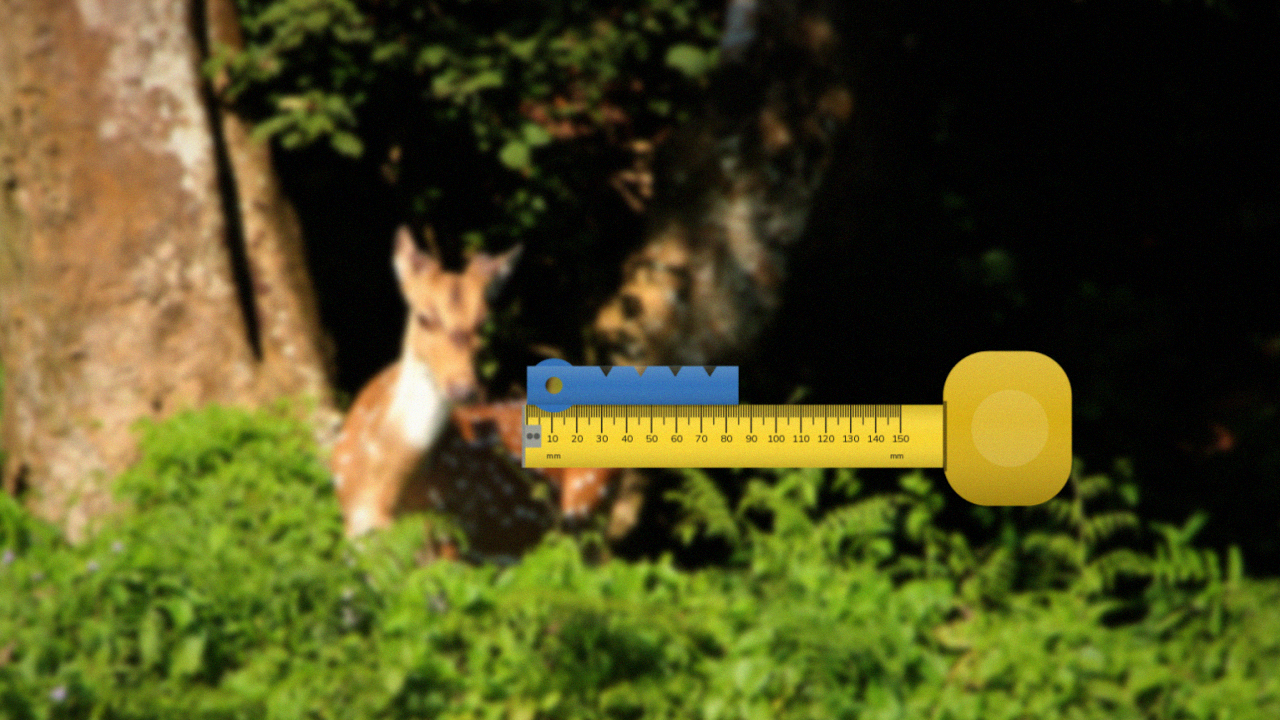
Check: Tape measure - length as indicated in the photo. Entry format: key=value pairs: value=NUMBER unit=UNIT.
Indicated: value=85 unit=mm
